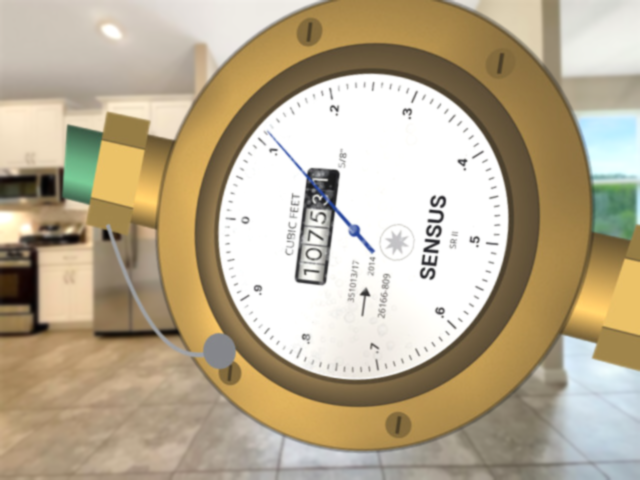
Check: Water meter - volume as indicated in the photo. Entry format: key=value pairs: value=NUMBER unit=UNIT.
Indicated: value=107531.11 unit=ft³
